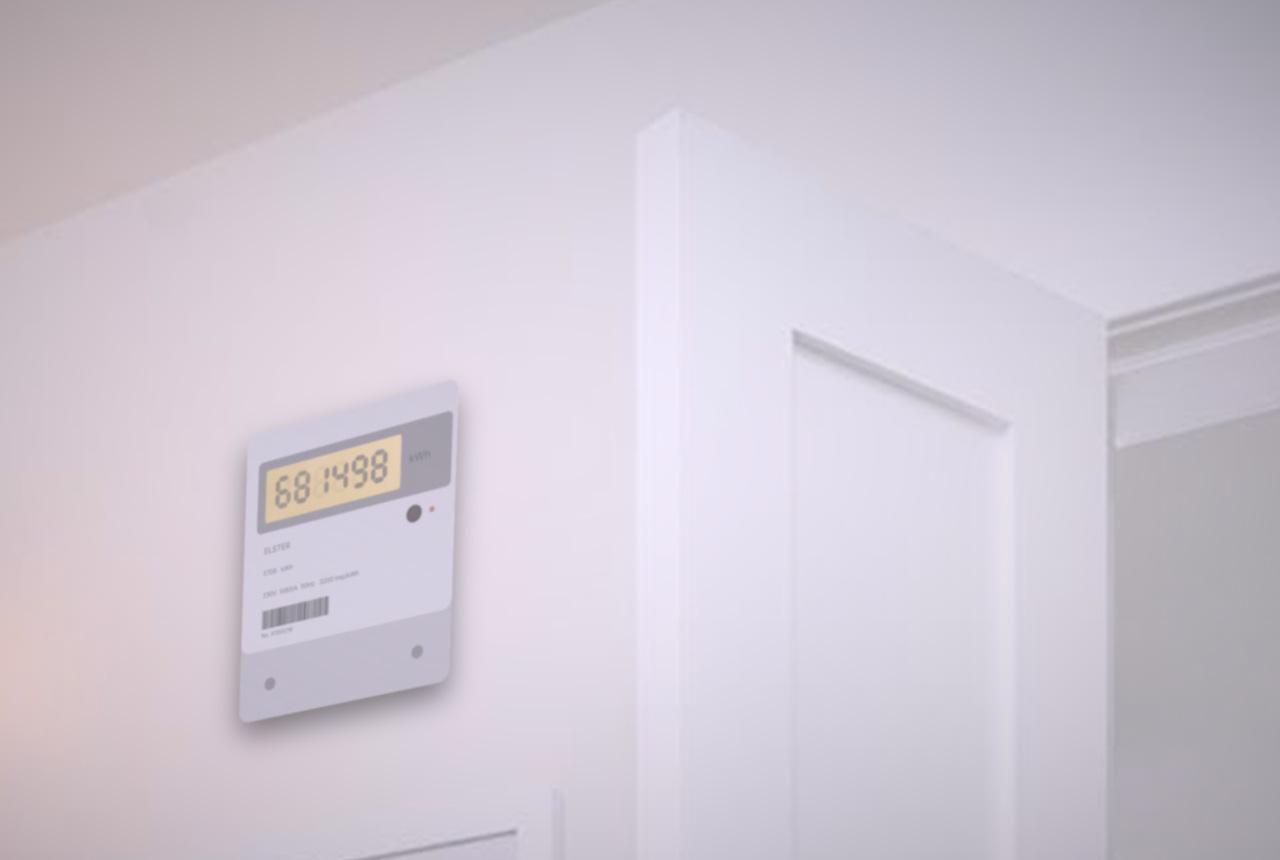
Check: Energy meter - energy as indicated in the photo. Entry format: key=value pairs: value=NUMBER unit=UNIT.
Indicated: value=681498 unit=kWh
